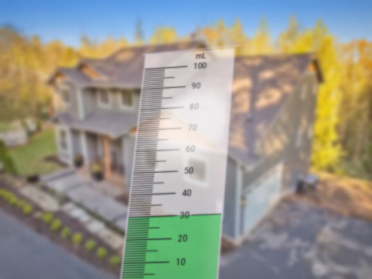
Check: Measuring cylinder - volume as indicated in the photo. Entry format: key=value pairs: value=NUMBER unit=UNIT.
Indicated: value=30 unit=mL
